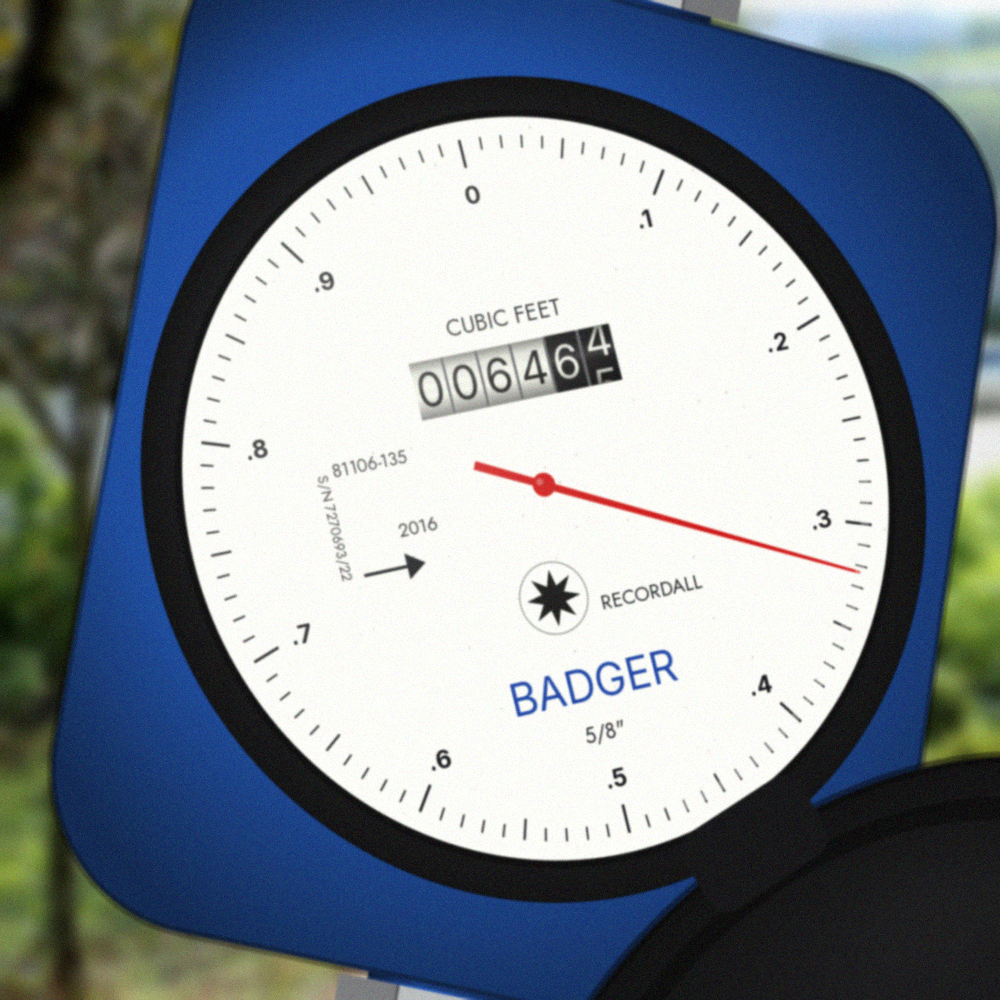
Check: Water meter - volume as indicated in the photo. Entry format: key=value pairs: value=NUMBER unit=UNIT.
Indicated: value=6464.32 unit=ft³
